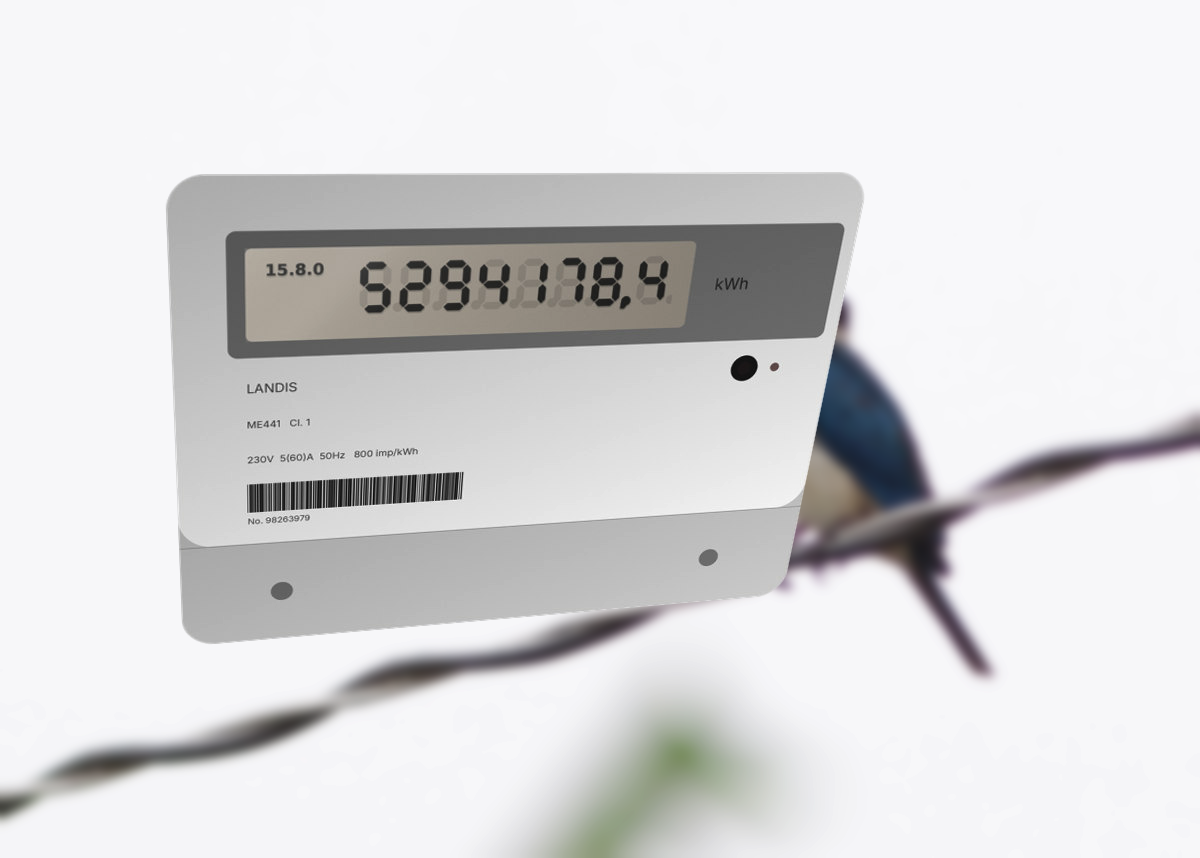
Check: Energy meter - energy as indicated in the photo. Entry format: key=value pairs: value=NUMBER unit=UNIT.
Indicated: value=5294178.4 unit=kWh
